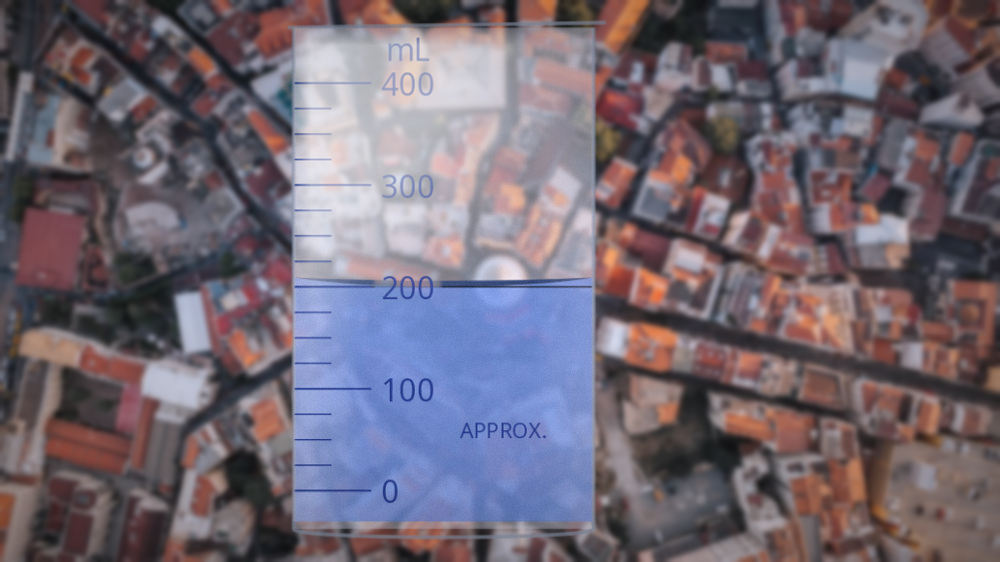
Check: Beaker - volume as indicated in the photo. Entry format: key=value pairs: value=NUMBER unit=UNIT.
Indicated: value=200 unit=mL
